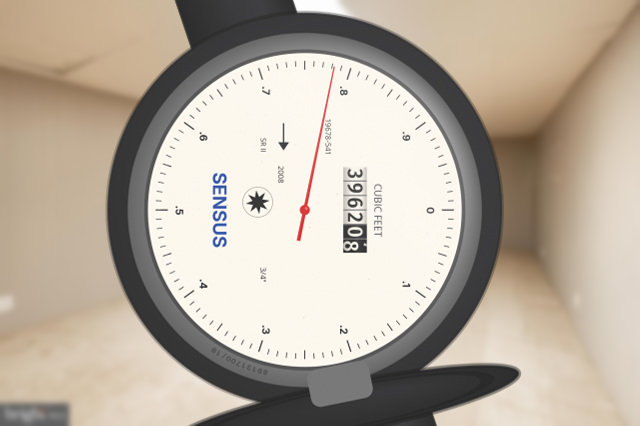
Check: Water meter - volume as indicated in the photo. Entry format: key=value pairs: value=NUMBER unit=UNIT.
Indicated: value=396207.78 unit=ft³
